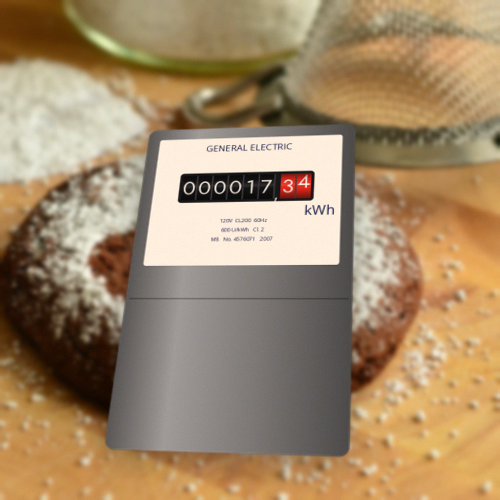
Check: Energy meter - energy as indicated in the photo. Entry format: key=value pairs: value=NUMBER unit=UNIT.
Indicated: value=17.34 unit=kWh
